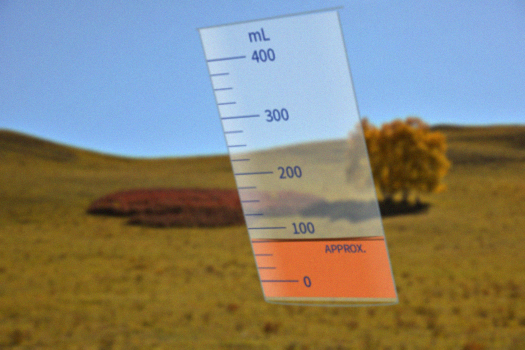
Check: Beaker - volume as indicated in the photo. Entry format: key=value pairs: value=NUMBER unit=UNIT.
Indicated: value=75 unit=mL
